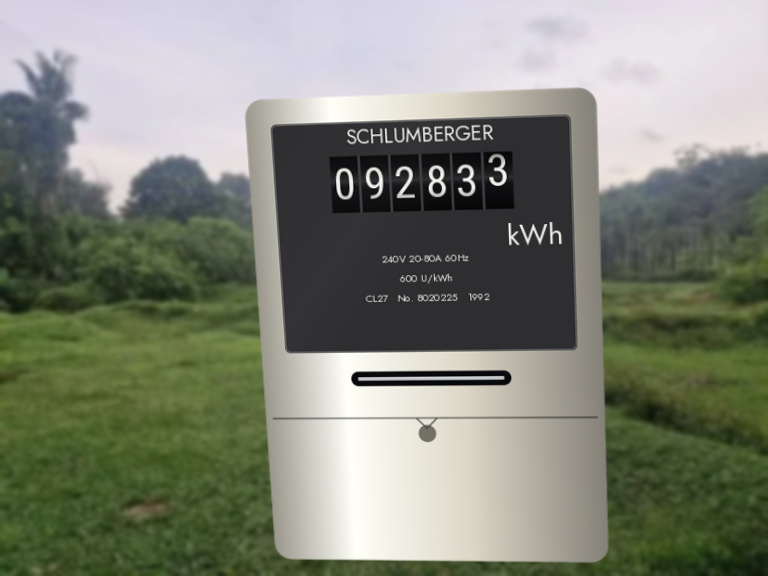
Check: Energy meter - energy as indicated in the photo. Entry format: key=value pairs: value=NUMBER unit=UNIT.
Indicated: value=92833 unit=kWh
